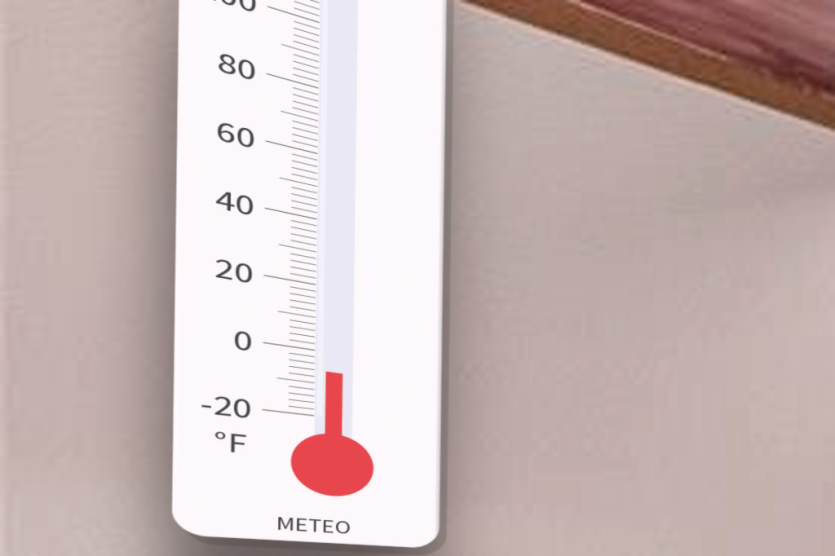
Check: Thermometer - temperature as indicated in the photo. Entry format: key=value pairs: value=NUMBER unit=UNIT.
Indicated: value=-6 unit=°F
